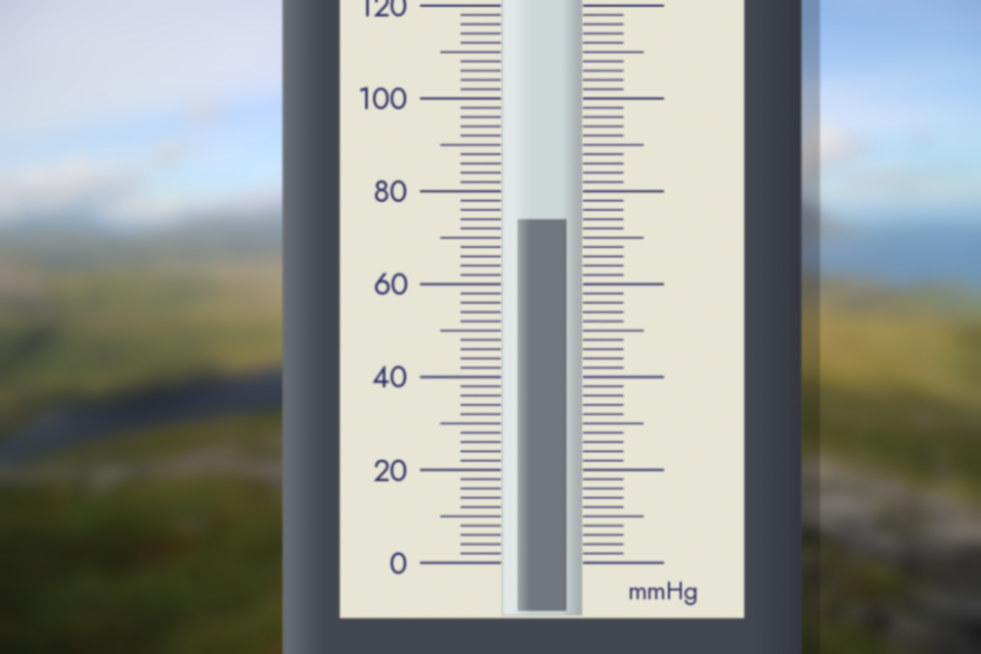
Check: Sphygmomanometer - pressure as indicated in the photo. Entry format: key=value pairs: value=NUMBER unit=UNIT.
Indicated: value=74 unit=mmHg
